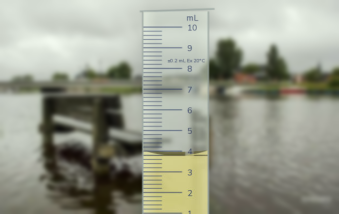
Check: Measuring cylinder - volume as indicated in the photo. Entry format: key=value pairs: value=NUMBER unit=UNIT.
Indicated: value=3.8 unit=mL
